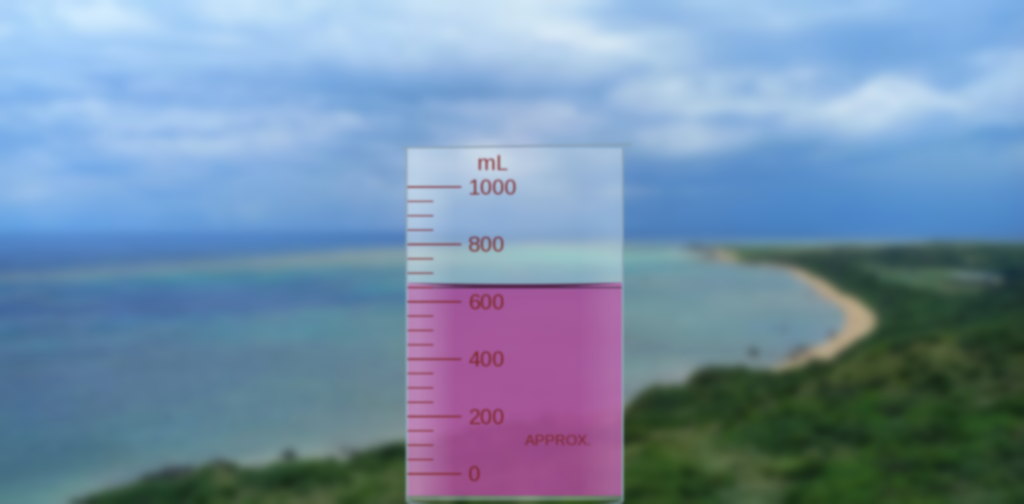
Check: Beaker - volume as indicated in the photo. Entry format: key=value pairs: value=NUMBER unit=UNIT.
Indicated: value=650 unit=mL
